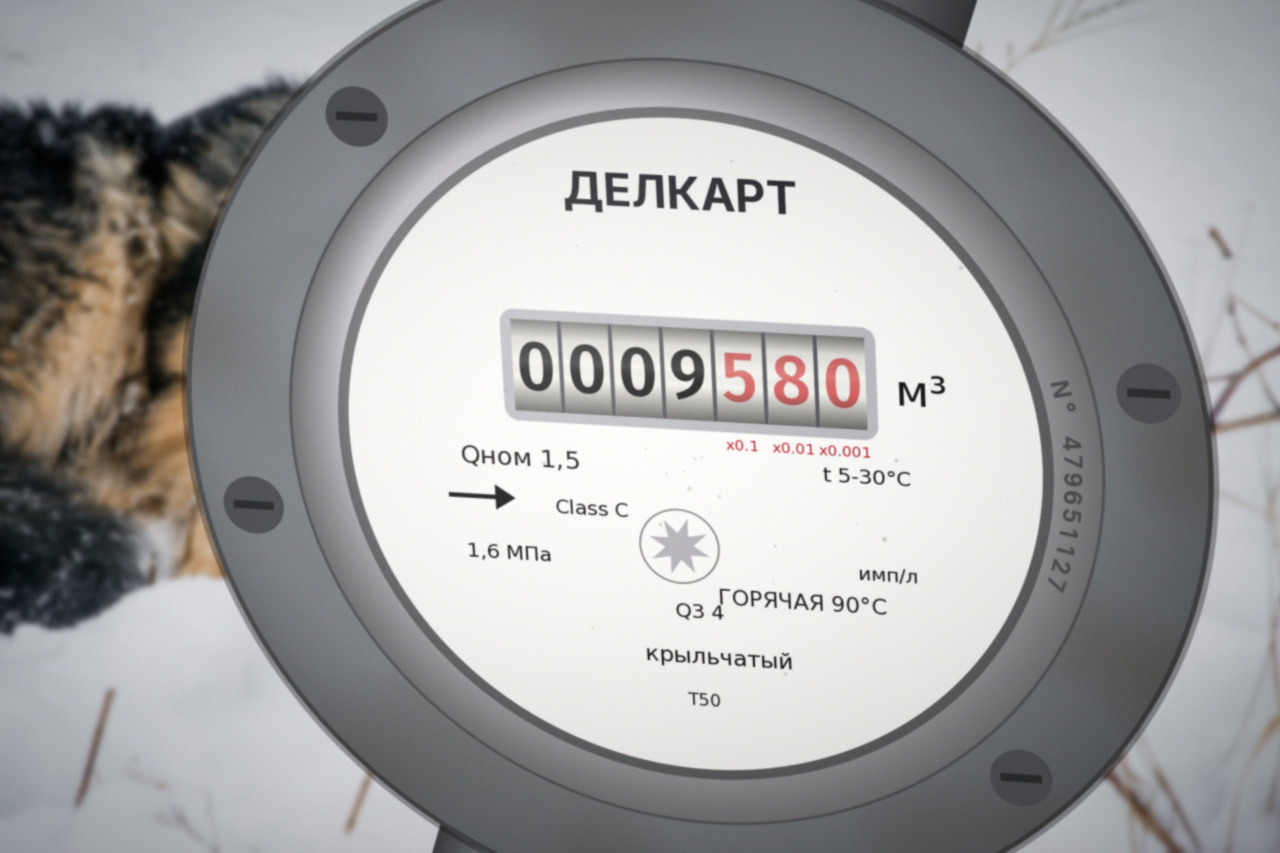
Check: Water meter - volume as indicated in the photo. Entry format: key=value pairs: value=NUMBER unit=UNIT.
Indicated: value=9.580 unit=m³
